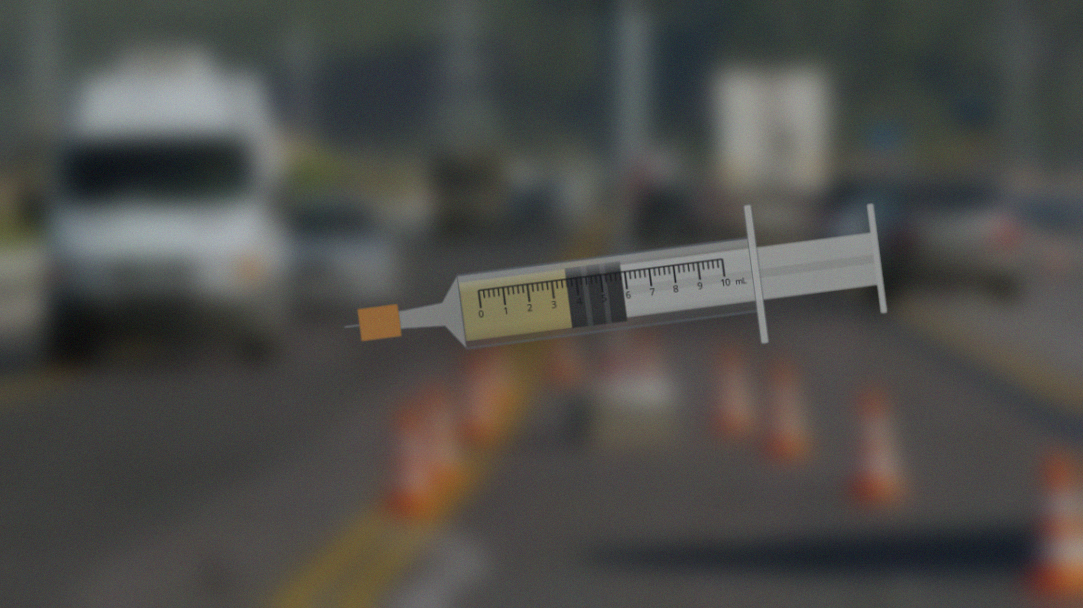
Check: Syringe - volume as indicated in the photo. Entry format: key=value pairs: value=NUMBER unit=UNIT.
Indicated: value=3.6 unit=mL
